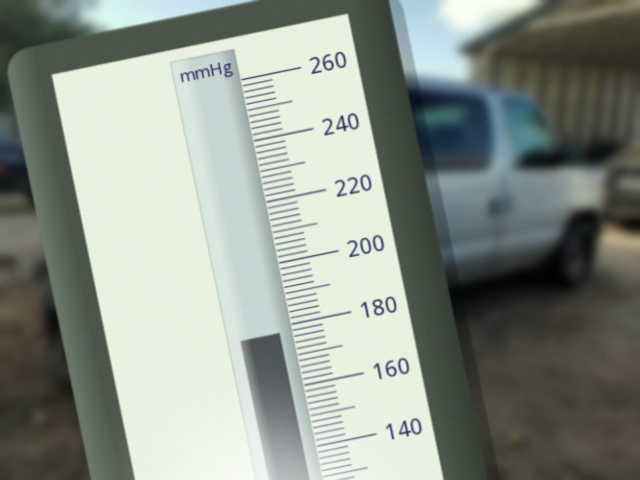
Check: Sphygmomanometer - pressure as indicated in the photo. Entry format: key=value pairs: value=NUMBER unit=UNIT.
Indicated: value=178 unit=mmHg
